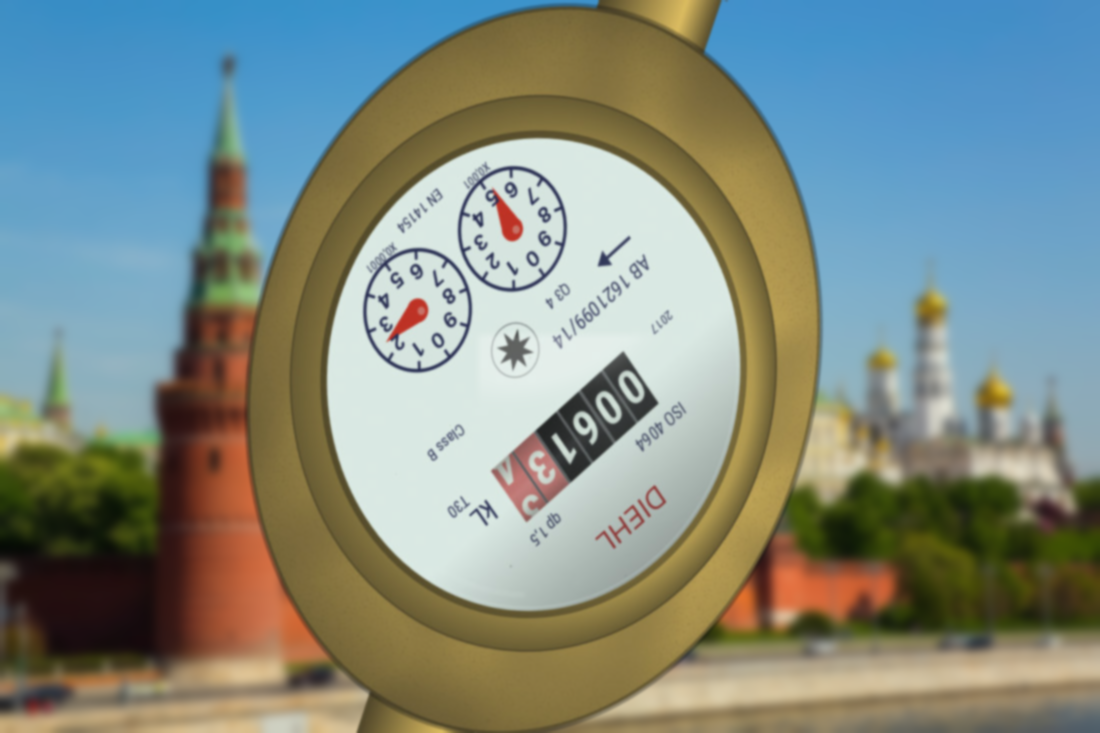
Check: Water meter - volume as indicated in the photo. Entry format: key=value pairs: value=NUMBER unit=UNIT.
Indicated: value=61.3352 unit=kL
